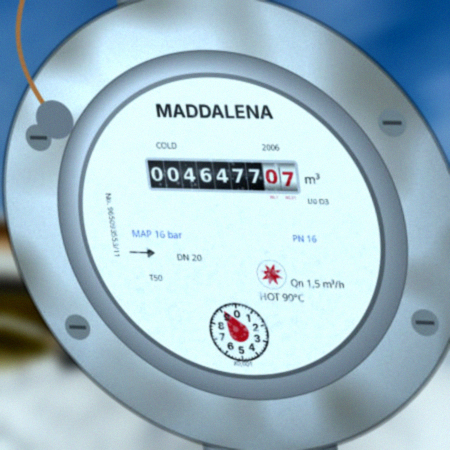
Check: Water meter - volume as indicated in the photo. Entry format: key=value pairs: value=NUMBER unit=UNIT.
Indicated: value=46477.069 unit=m³
